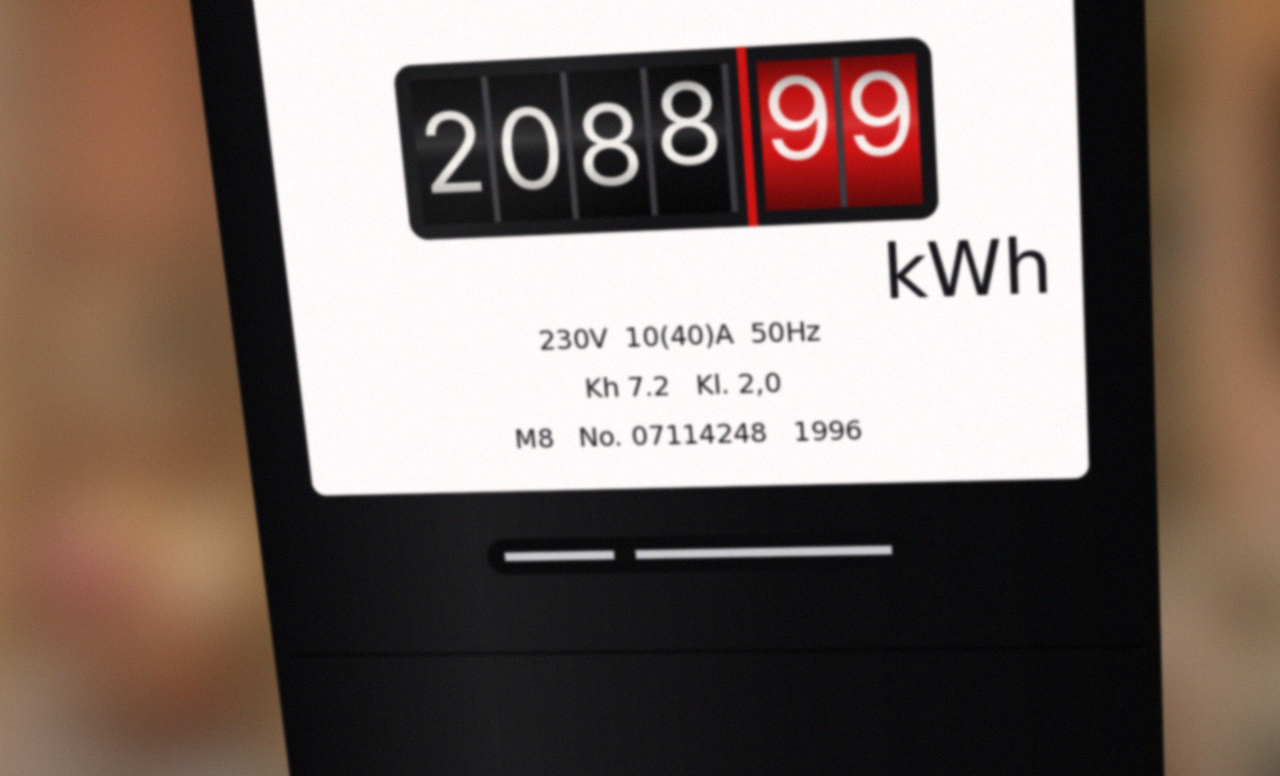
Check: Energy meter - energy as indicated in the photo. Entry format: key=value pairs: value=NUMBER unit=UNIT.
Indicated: value=2088.99 unit=kWh
